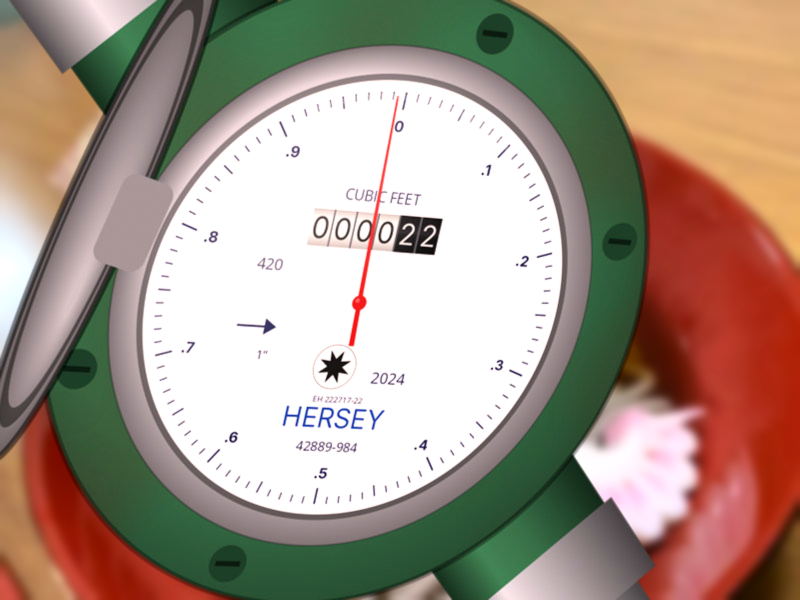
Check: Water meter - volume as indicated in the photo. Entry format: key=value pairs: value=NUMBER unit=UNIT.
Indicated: value=21.99 unit=ft³
